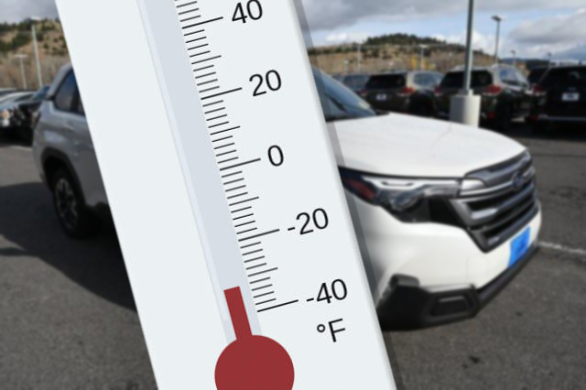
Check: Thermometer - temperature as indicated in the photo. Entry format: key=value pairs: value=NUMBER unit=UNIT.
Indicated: value=-32 unit=°F
